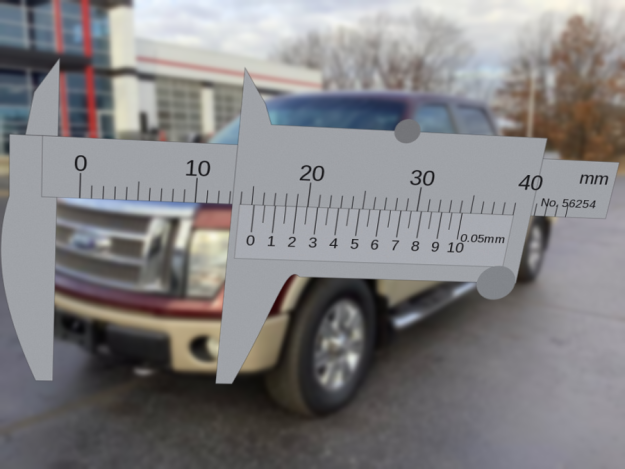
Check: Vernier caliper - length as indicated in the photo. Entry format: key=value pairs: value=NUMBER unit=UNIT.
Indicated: value=15.2 unit=mm
